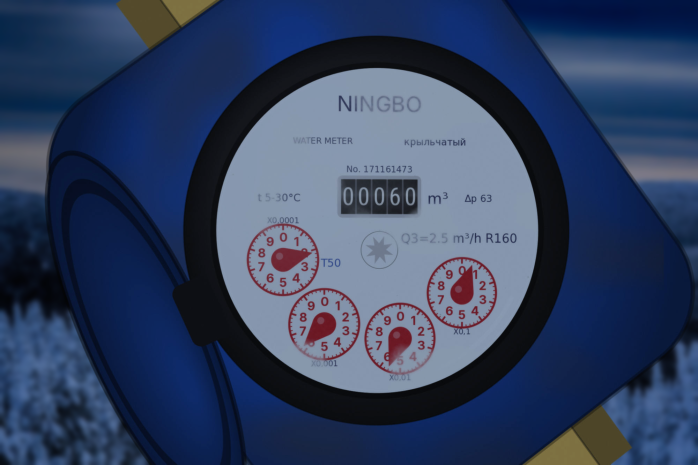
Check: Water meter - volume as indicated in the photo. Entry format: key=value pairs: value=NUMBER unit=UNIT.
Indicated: value=60.0562 unit=m³
